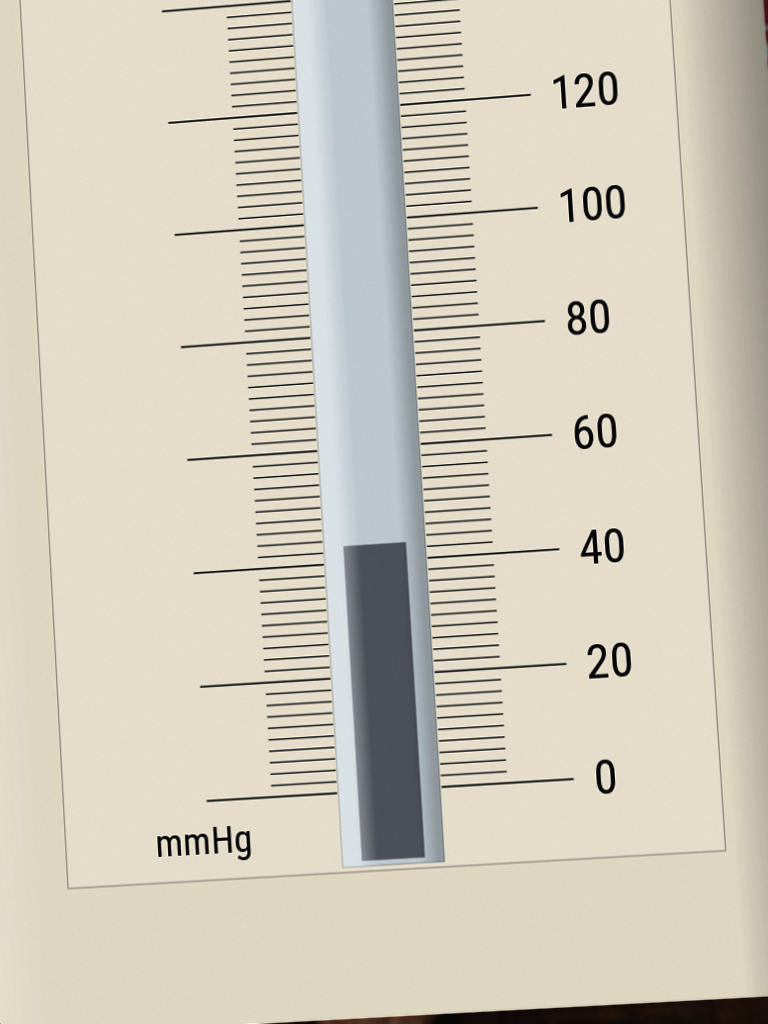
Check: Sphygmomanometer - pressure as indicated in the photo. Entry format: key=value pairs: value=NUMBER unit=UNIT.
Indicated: value=43 unit=mmHg
